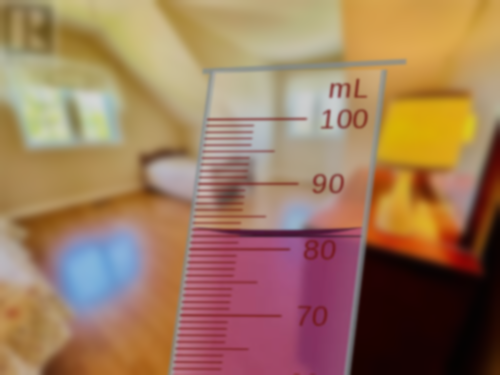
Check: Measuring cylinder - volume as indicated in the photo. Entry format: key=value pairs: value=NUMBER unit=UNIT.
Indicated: value=82 unit=mL
